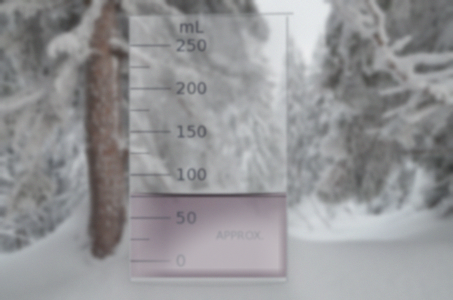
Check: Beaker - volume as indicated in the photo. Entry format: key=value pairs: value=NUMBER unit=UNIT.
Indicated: value=75 unit=mL
